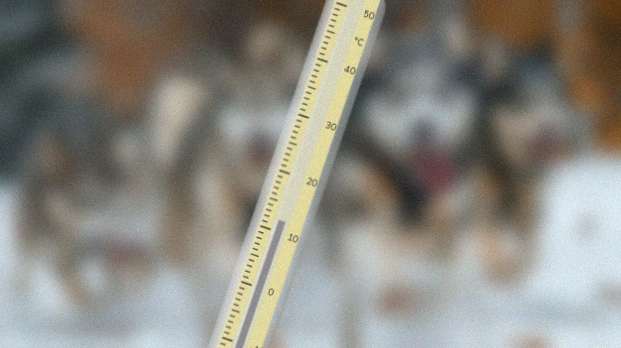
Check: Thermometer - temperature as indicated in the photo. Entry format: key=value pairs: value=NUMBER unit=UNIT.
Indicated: value=12 unit=°C
